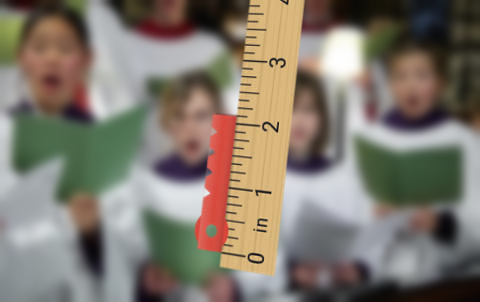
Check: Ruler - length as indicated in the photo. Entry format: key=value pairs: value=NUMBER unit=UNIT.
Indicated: value=2.125 unit=in
